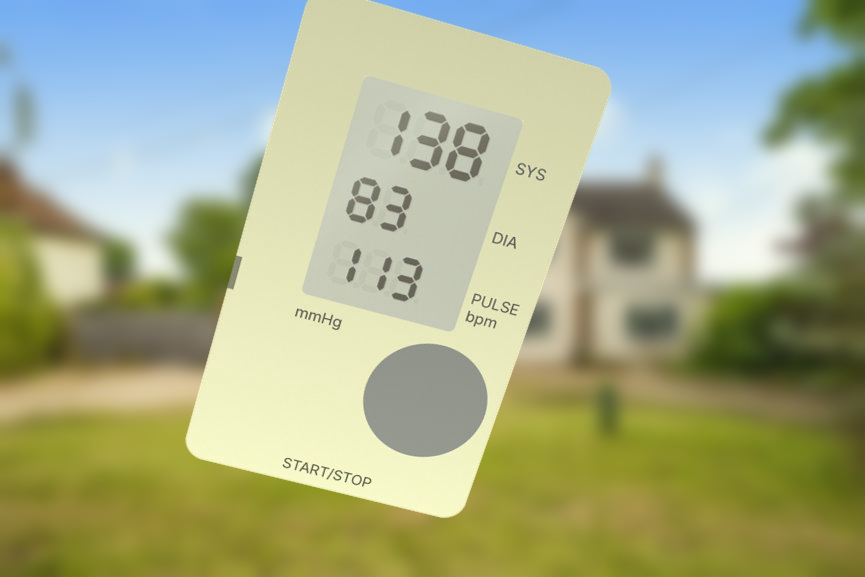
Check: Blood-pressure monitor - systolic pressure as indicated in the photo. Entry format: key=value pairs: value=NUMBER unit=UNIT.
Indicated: value=138 unit=mmHg
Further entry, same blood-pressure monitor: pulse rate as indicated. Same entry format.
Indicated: value=113 unit=bpm
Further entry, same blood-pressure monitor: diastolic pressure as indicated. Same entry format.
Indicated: value=83 unit=mmHg
